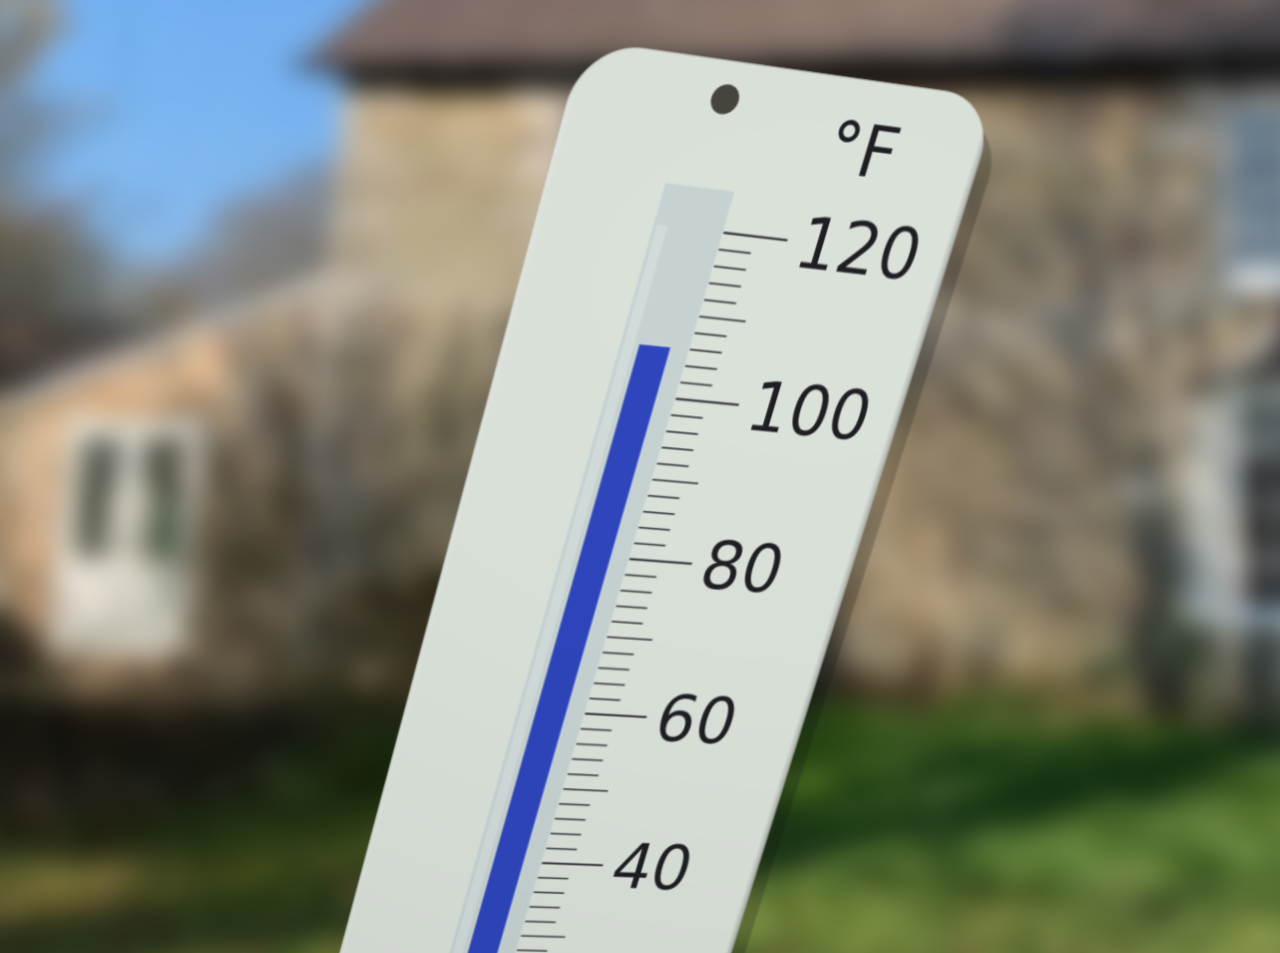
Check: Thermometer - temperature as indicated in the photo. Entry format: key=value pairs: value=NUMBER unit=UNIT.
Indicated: value=106 unit=°F
